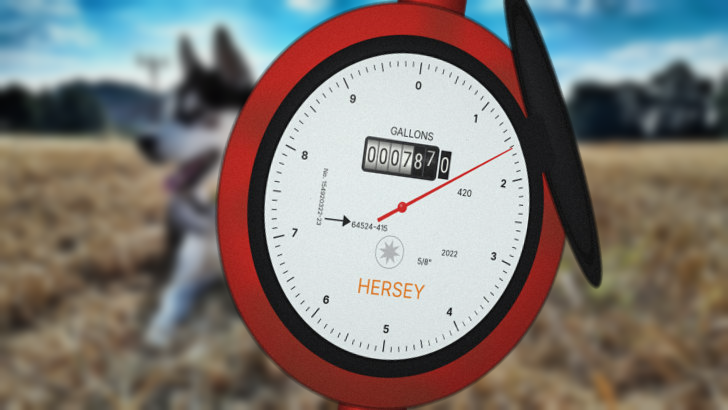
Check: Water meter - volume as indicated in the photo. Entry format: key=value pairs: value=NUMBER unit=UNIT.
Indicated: value=7871.6 unit=gal
